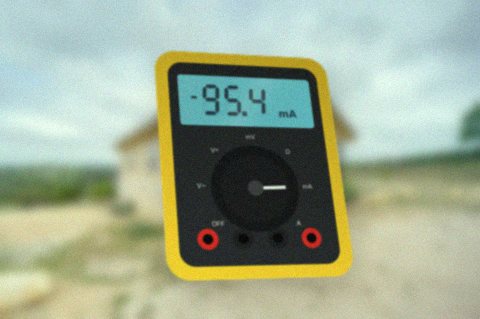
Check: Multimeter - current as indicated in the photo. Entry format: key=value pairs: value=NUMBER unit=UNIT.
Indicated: value=-95.4 unit=mA
